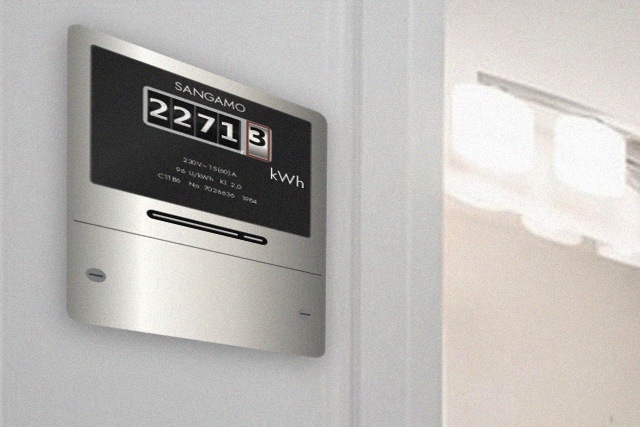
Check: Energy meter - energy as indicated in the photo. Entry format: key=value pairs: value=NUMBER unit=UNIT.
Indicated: value=2271.3 unit=kWh
